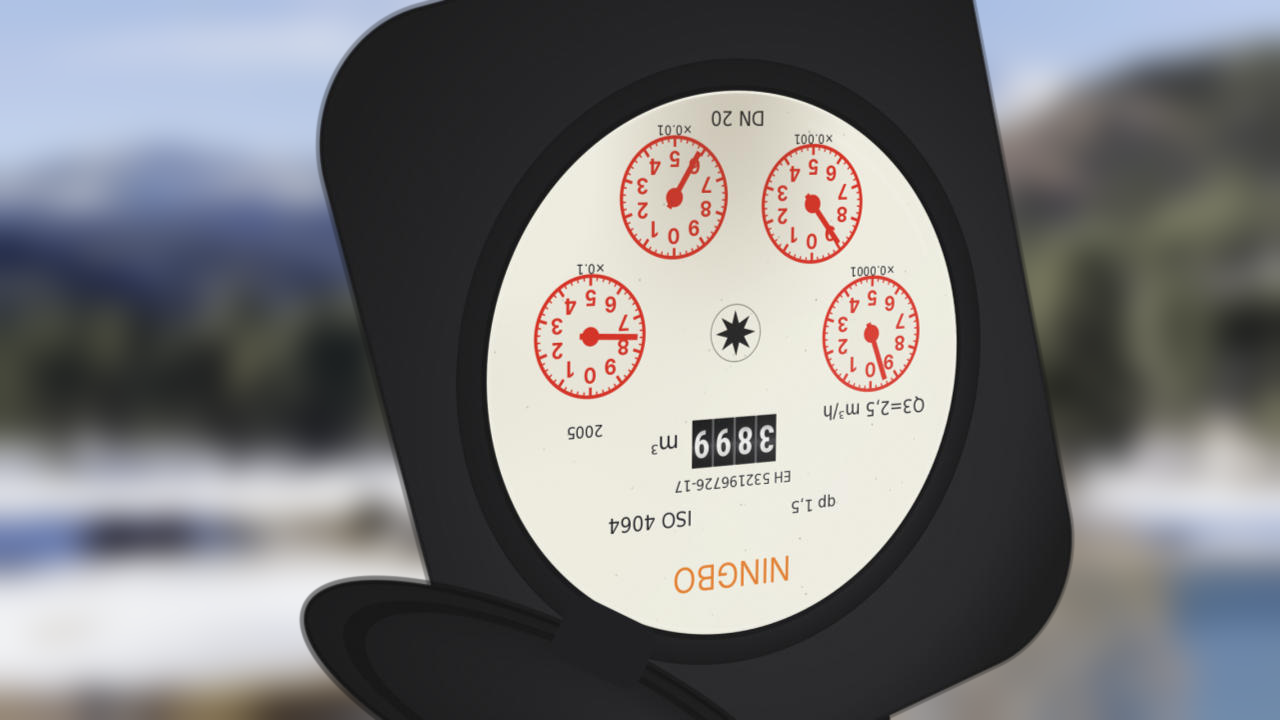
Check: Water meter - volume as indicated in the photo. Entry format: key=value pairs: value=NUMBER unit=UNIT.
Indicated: value=3899.7589 unit=m³
